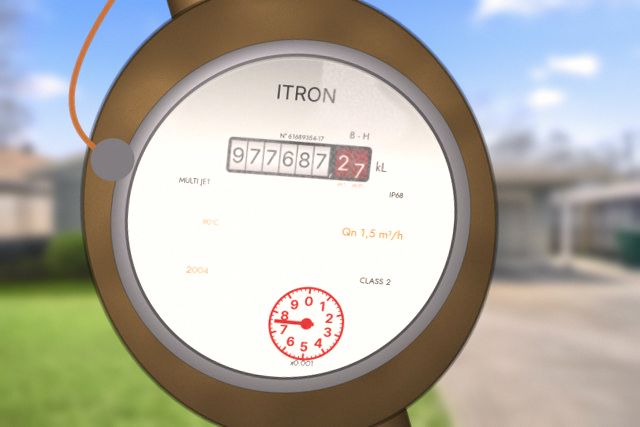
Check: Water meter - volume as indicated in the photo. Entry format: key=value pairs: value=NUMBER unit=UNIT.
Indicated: value=977687.267 unit=kL
